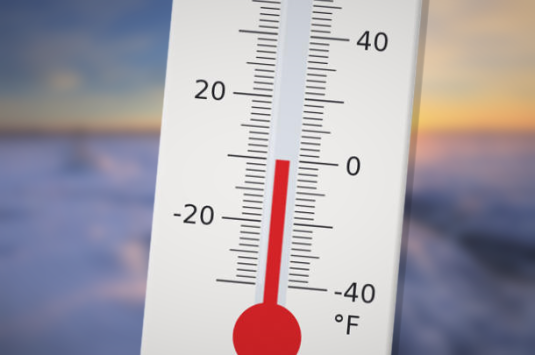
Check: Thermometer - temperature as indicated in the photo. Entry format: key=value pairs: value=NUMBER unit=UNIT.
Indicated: value=0 unit=°F
